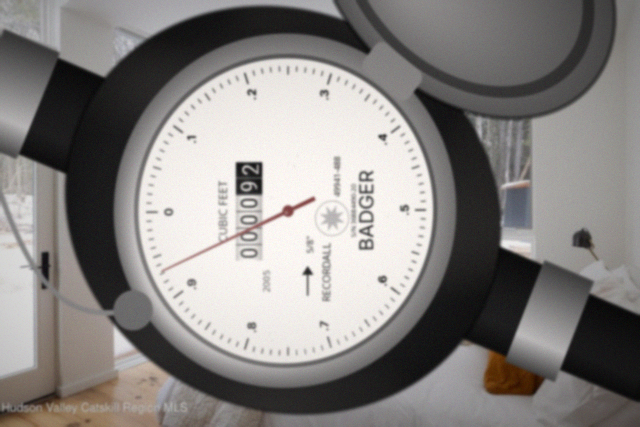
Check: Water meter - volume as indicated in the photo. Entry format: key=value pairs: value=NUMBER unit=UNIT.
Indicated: value=91.93 unit=ft³
